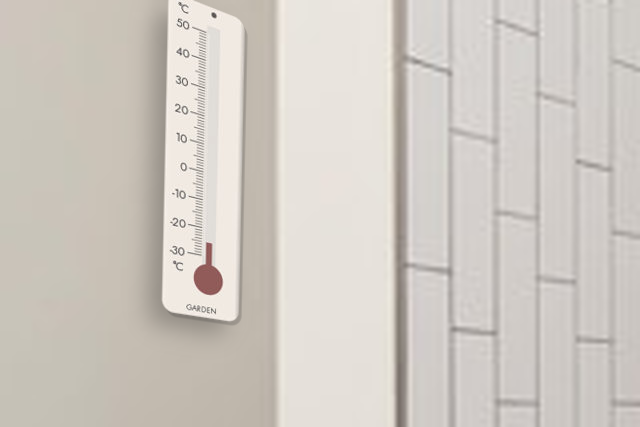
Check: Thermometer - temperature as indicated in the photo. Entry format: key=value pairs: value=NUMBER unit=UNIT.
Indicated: value=-25 unit=°C
